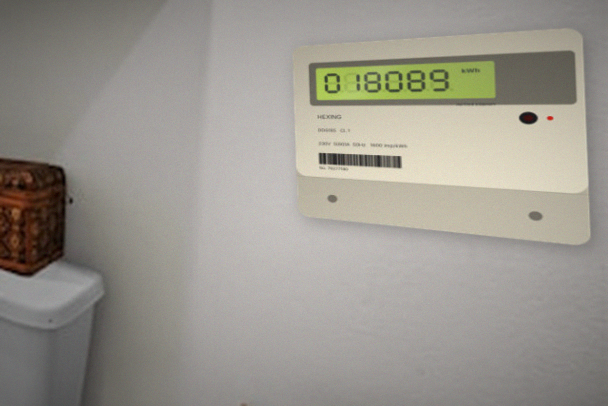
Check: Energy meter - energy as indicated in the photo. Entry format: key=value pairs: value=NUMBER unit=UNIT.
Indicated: value=18089 unit=kWh
